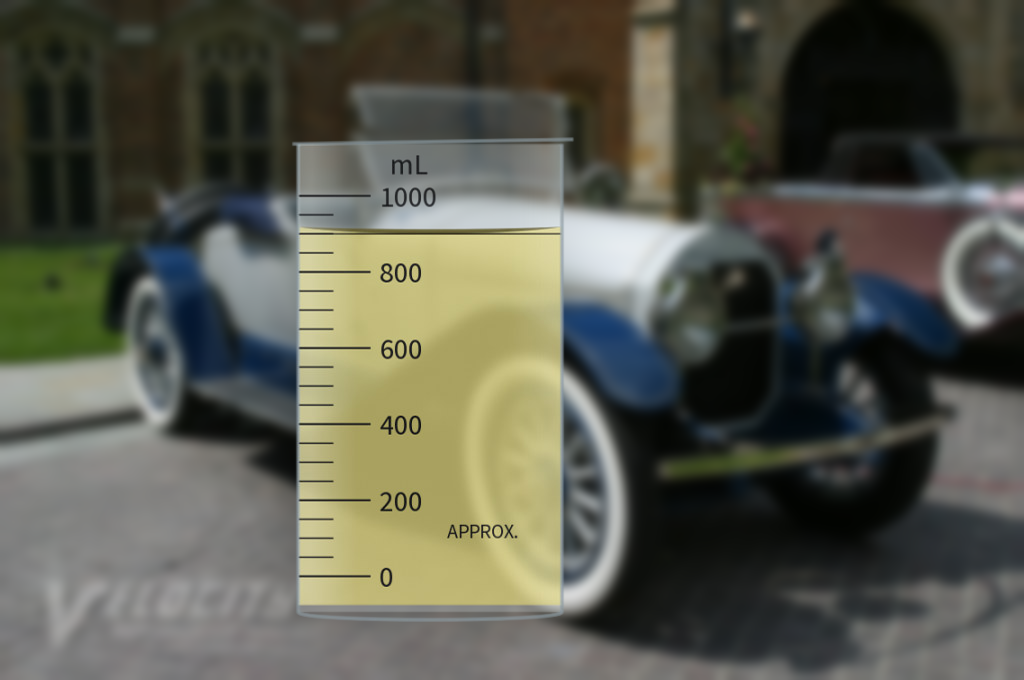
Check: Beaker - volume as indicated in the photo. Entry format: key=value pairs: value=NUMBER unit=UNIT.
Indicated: value=900 unit=mL
